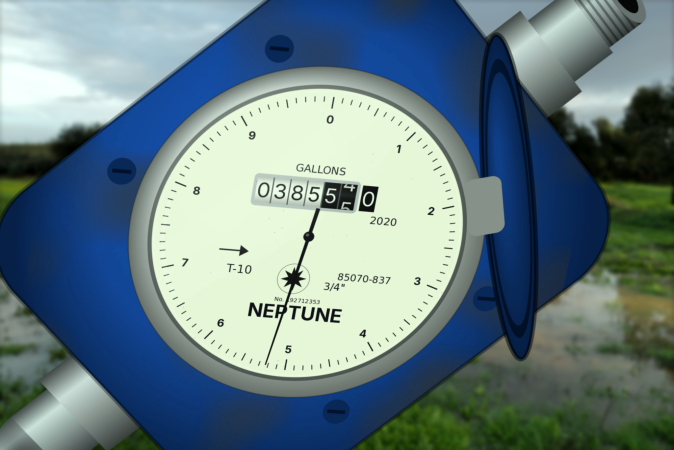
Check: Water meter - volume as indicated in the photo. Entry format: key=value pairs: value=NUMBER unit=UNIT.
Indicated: value=385545.2 unit=gal
